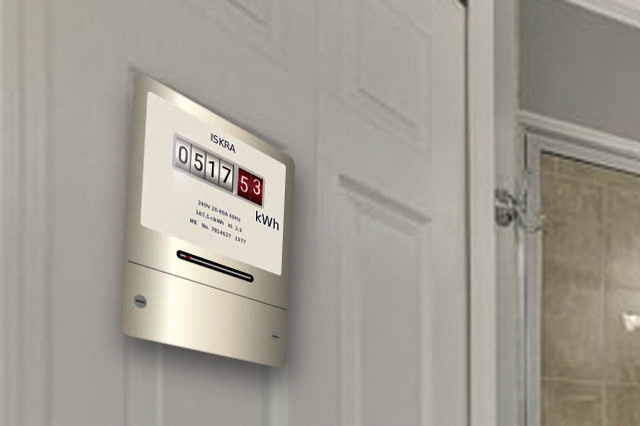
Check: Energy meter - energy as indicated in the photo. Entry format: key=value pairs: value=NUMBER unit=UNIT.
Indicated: value=517.53 unit=kWh
